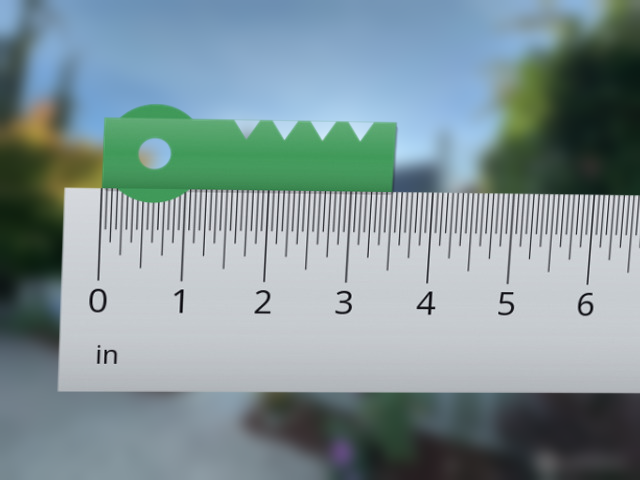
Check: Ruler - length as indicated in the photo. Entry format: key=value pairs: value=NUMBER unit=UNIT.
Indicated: value=3.5 unit=in
